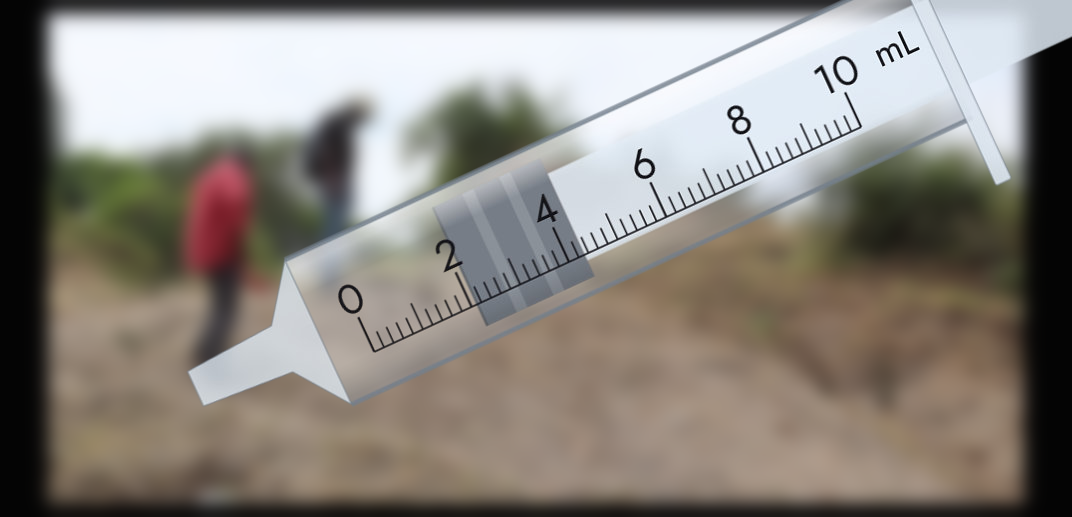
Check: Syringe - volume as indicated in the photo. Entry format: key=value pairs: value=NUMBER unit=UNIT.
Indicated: value=2.1 unit=mL
